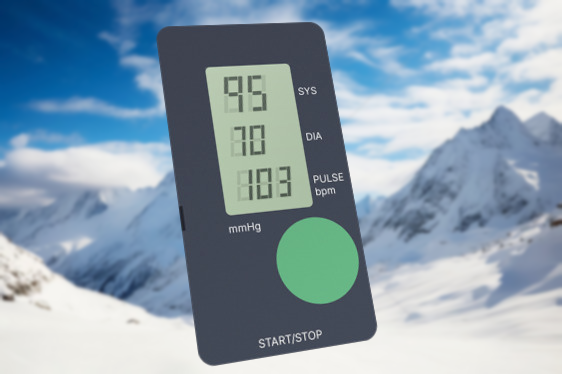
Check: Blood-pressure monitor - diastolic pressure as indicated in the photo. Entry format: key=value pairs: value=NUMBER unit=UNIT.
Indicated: value=70 unit=mmHg
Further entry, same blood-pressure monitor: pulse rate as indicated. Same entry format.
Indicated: value=103 unit=bpm
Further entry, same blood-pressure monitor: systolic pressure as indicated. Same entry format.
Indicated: value=95 unit=mmHg
